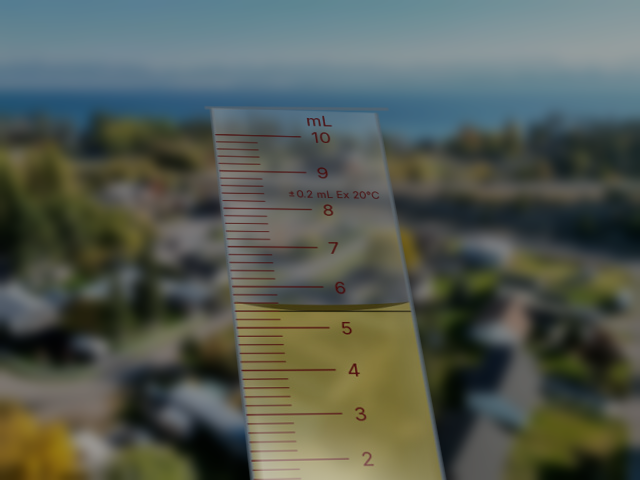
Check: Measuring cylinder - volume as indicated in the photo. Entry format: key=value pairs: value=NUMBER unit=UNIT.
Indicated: value=5.4 unit=mL
